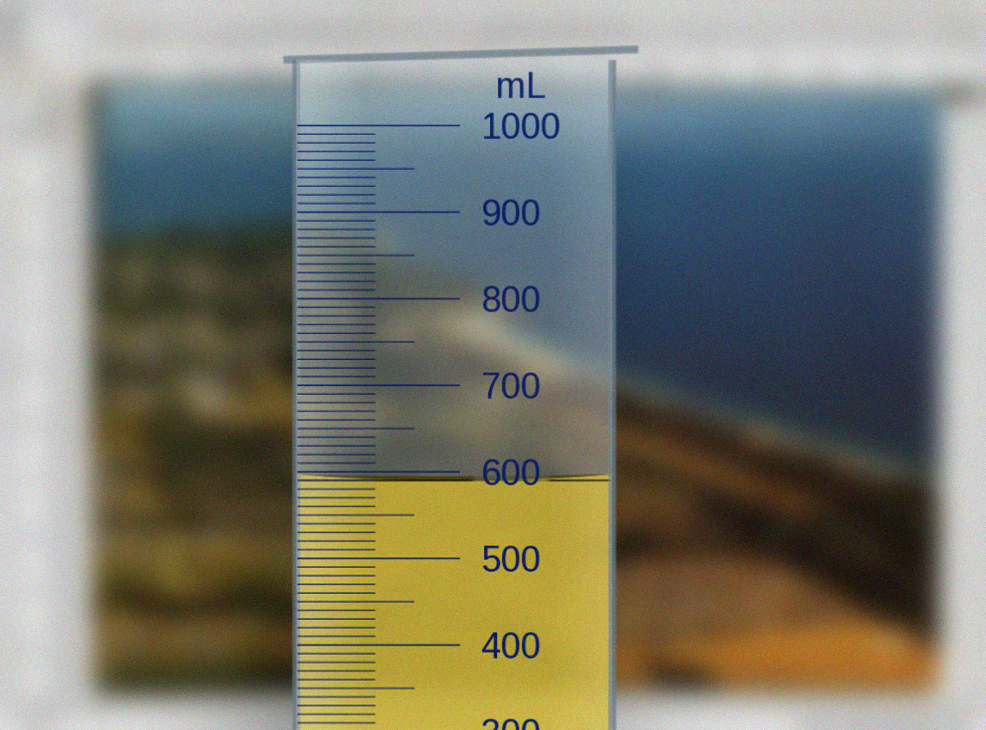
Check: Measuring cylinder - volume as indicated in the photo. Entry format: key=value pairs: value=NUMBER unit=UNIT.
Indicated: value=590 unit=mL
